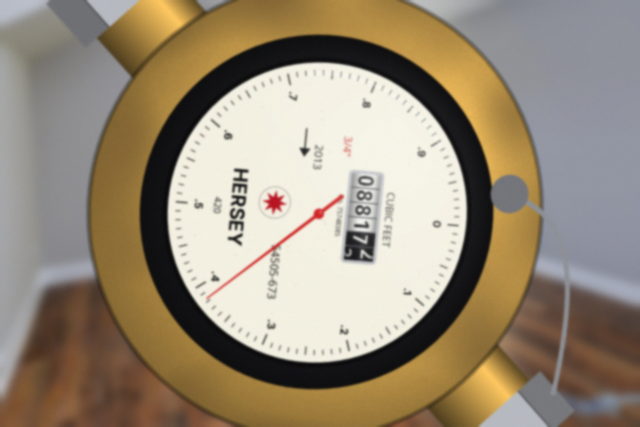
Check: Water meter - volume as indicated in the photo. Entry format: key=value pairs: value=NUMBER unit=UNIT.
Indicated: value=88172.38 unit=ft³
